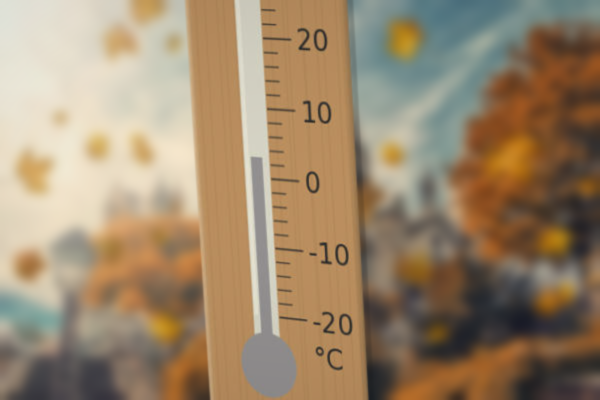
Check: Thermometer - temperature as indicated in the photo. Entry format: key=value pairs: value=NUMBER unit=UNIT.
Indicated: value=3 unit=°C
